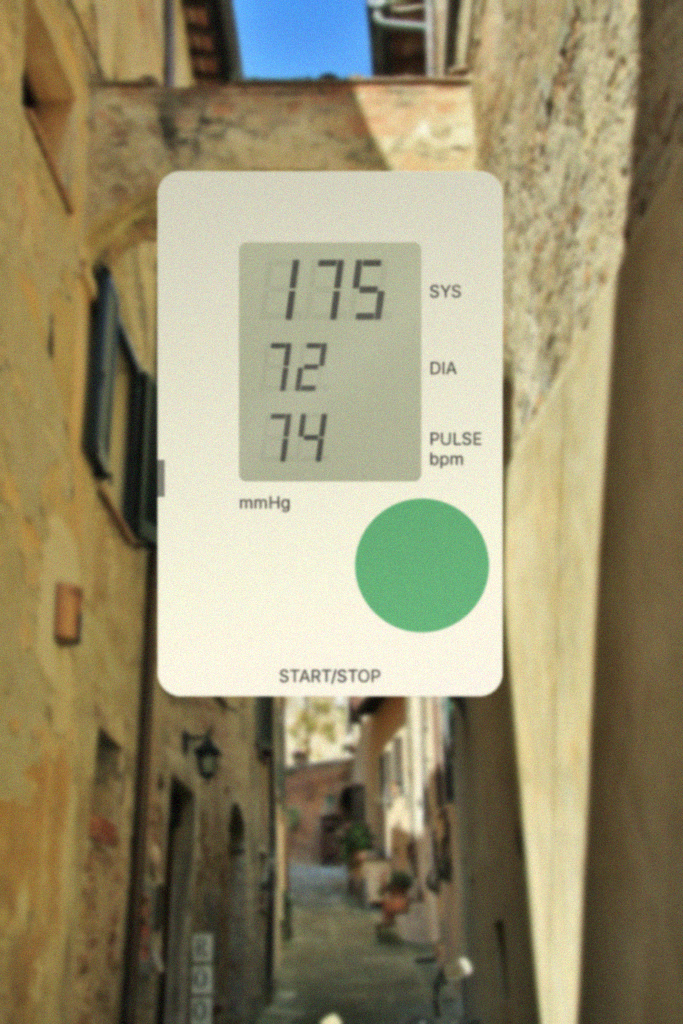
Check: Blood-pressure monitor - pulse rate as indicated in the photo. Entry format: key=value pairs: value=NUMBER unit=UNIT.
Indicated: value=74 unit=bpm
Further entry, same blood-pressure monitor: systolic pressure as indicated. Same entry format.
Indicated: value=175 unit=mmHg
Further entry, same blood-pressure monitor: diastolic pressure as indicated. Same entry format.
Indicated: value=72 unit=mmHg
